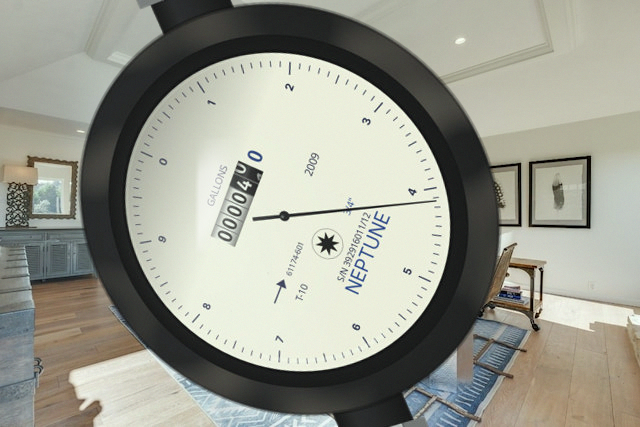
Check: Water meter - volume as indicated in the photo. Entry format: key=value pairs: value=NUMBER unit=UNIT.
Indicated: value=404.1 unit=gal
